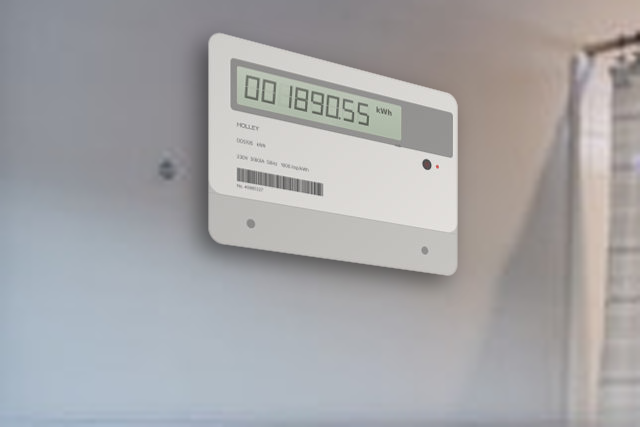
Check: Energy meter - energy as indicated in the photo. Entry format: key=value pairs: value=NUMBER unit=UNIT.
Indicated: value=1890.55 unit=kWh
